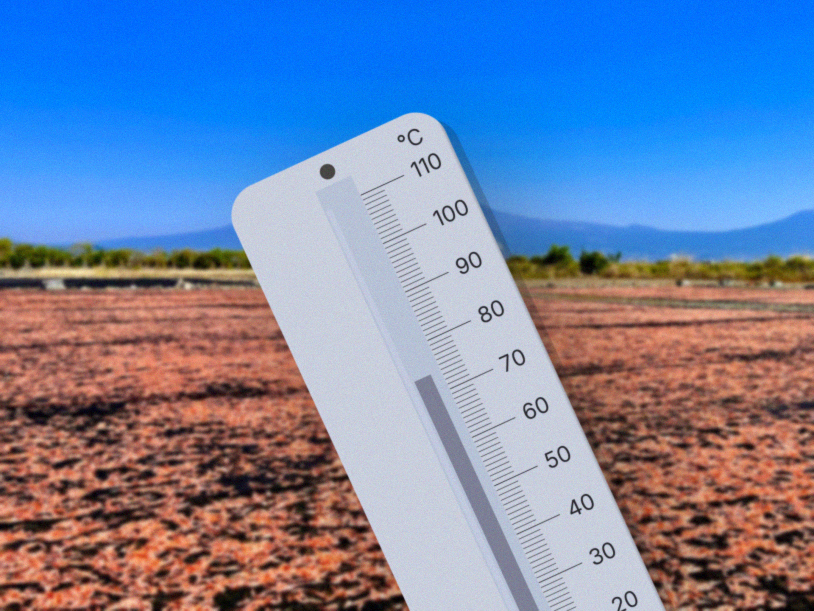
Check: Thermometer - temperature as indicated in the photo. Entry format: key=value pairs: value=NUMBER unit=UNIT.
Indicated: value=74 unit=°C
